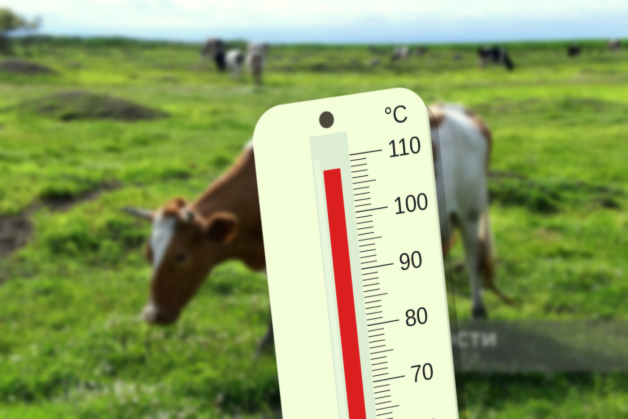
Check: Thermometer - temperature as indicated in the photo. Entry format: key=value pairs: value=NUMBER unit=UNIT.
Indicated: value=108 unit=°C
